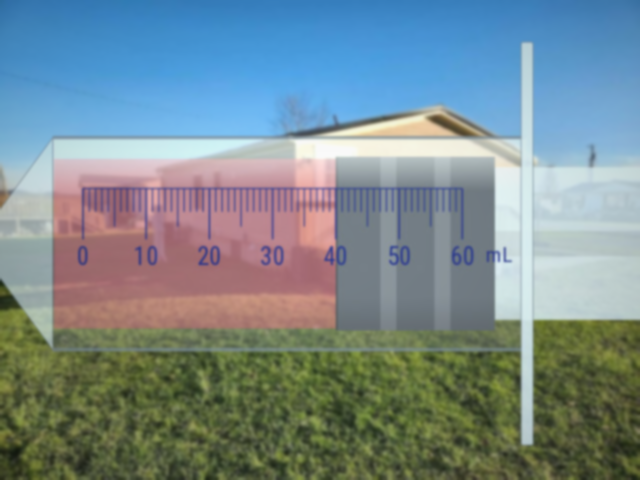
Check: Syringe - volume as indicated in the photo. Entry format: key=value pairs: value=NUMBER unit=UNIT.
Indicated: value=40 unit=mL
